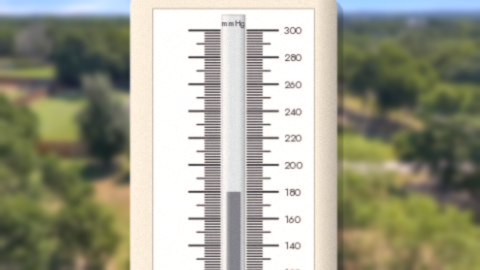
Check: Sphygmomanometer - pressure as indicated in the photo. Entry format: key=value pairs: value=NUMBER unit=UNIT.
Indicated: value=180 unit=mmHg
